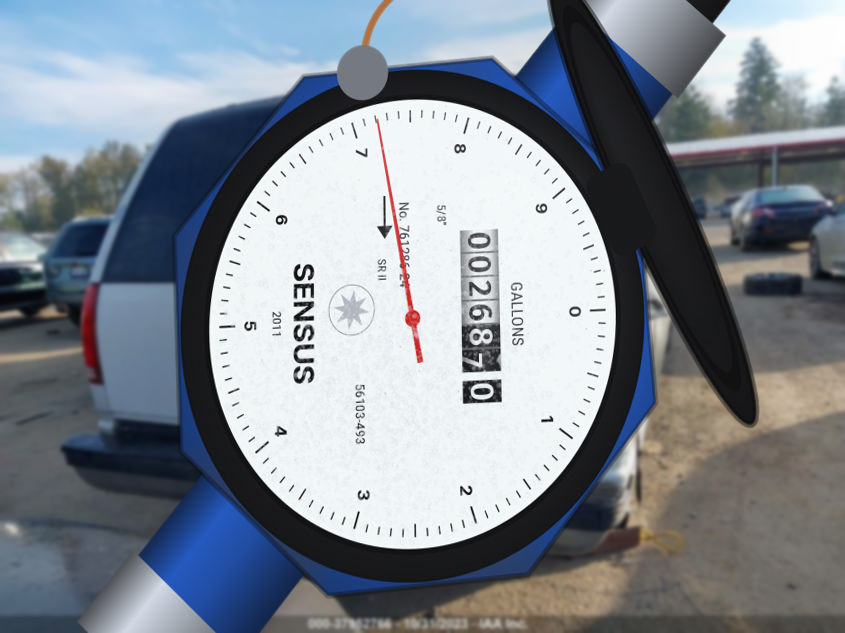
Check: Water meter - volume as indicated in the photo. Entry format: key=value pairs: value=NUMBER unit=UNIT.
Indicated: value=26867.2 unit=gal
